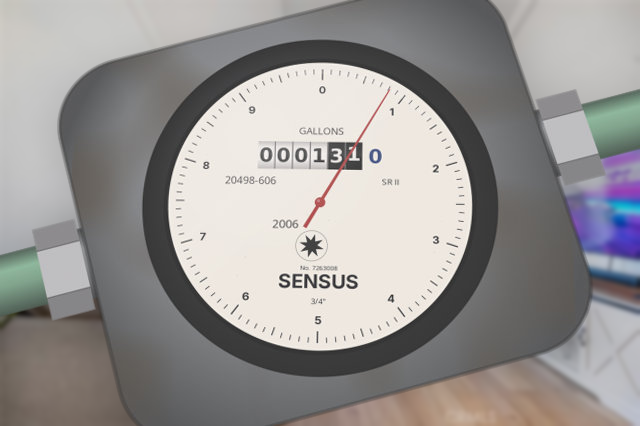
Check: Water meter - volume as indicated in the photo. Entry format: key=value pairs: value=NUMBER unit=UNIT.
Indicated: value=1310.8 unit=gal
